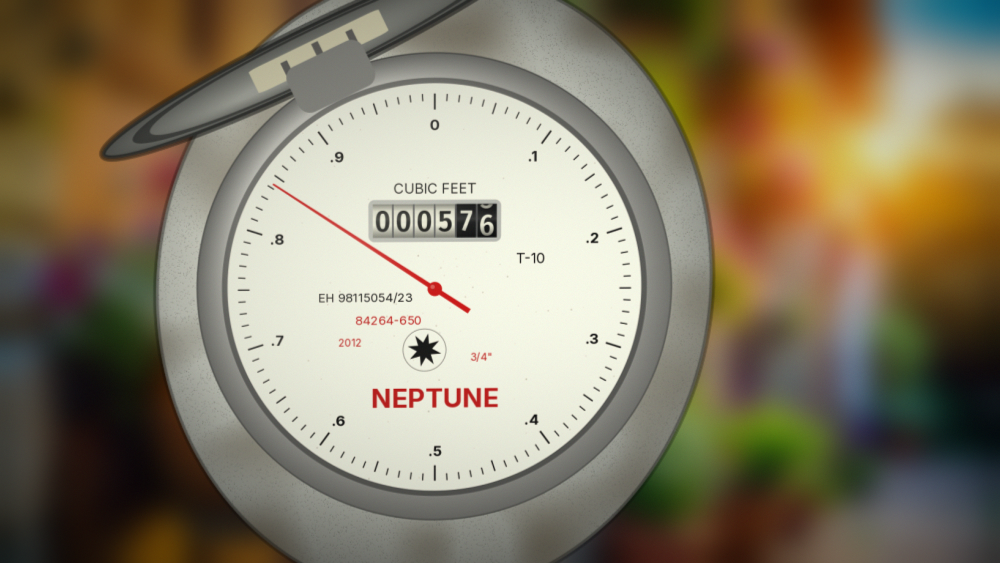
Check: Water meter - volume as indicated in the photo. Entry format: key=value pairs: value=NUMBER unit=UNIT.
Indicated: value=575.84 unit=ft³
